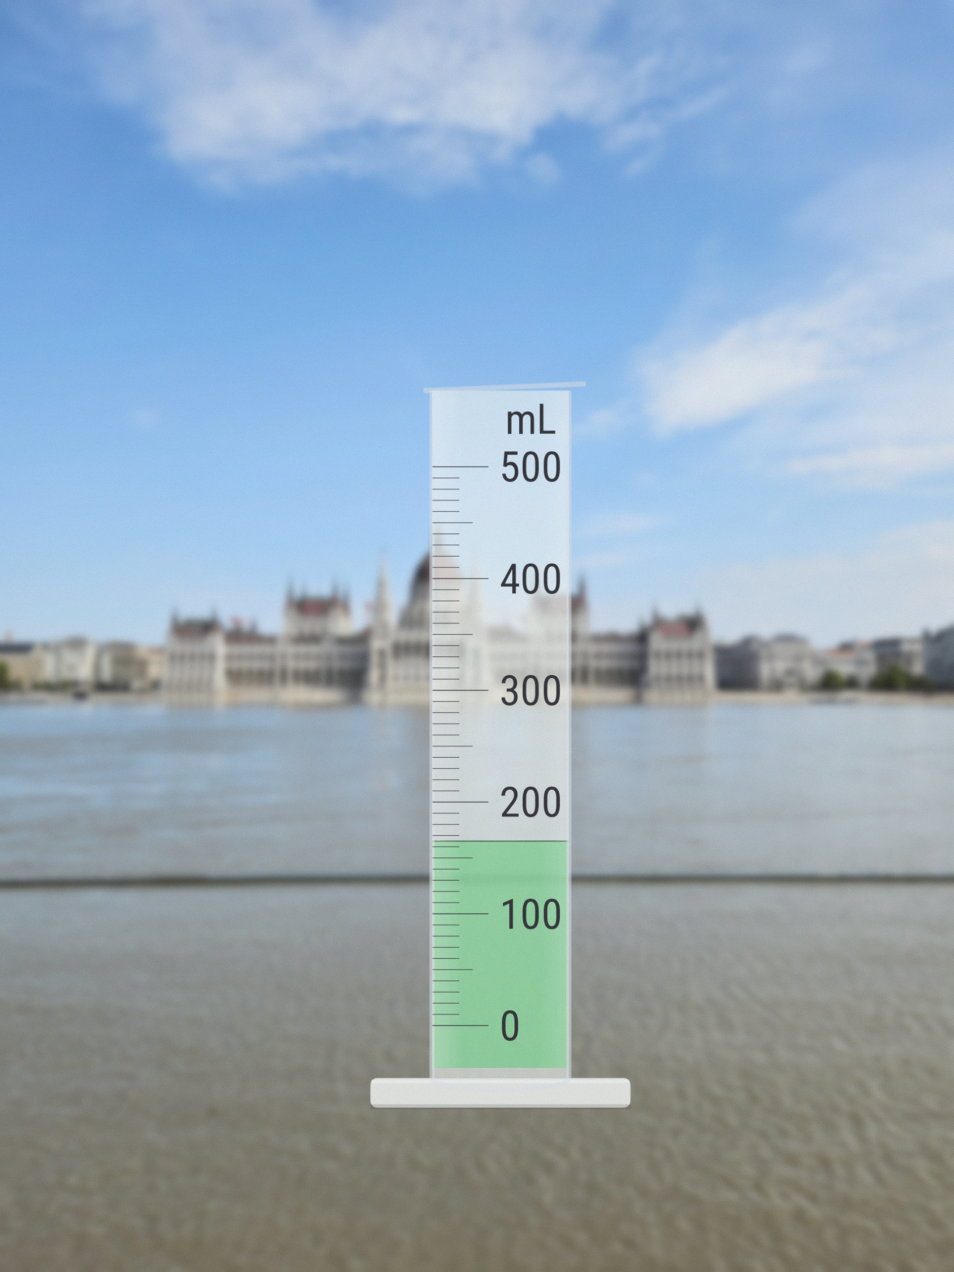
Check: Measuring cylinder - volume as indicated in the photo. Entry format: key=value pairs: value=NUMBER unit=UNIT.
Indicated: value=165 unit=mL
